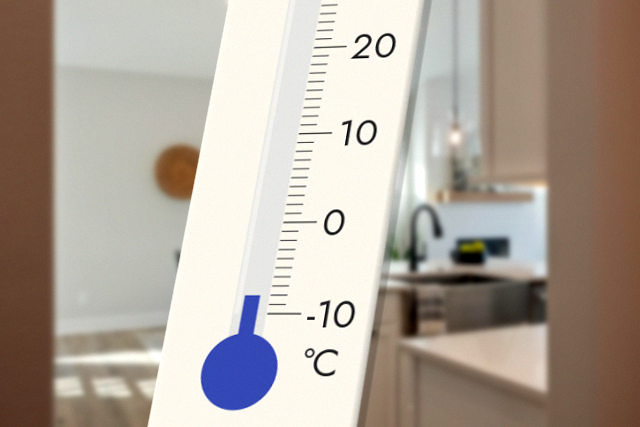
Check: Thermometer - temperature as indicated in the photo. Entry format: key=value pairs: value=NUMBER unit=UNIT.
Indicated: value=-8 unit=°C
